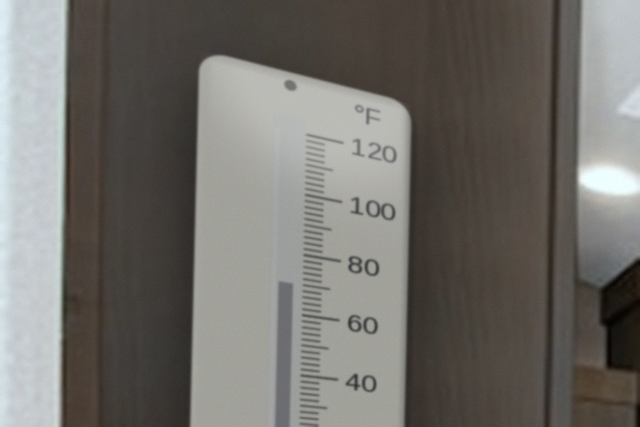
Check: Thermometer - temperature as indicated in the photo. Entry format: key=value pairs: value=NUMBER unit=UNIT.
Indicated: value=70 unit=°F
